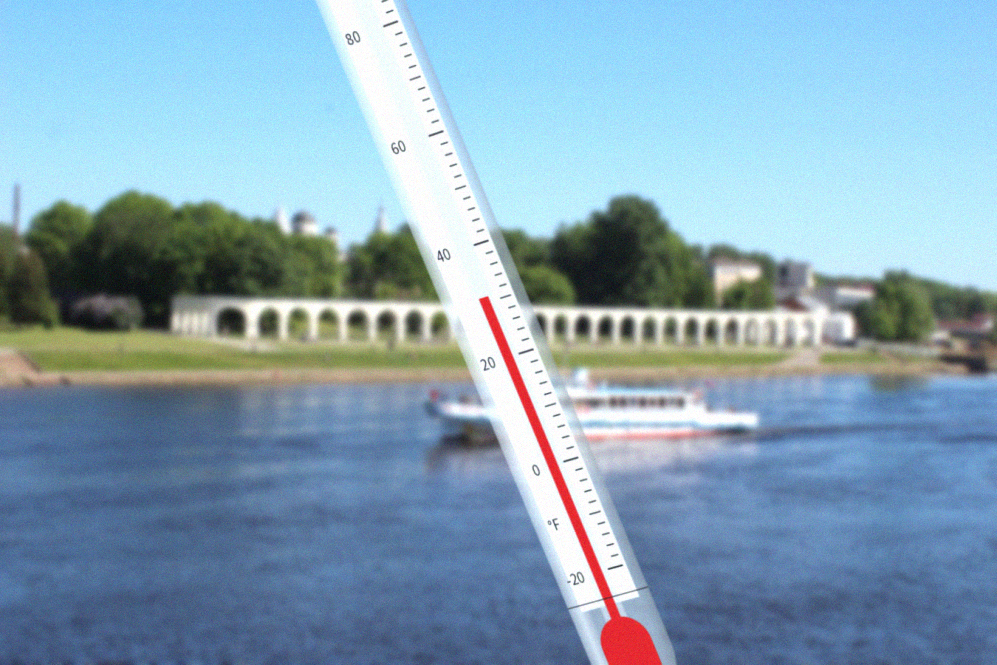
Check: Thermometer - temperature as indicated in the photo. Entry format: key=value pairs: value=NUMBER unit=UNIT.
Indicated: value=31 unit=°F
